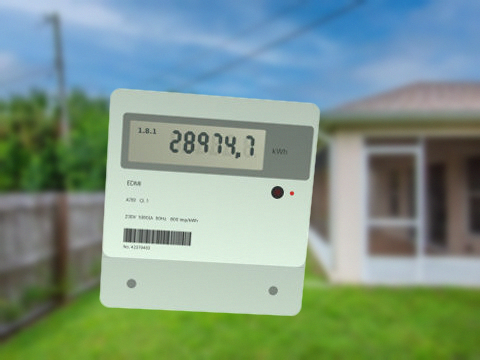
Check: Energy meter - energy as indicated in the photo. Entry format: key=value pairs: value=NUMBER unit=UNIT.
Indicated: value=28974.7 unit=kWh
